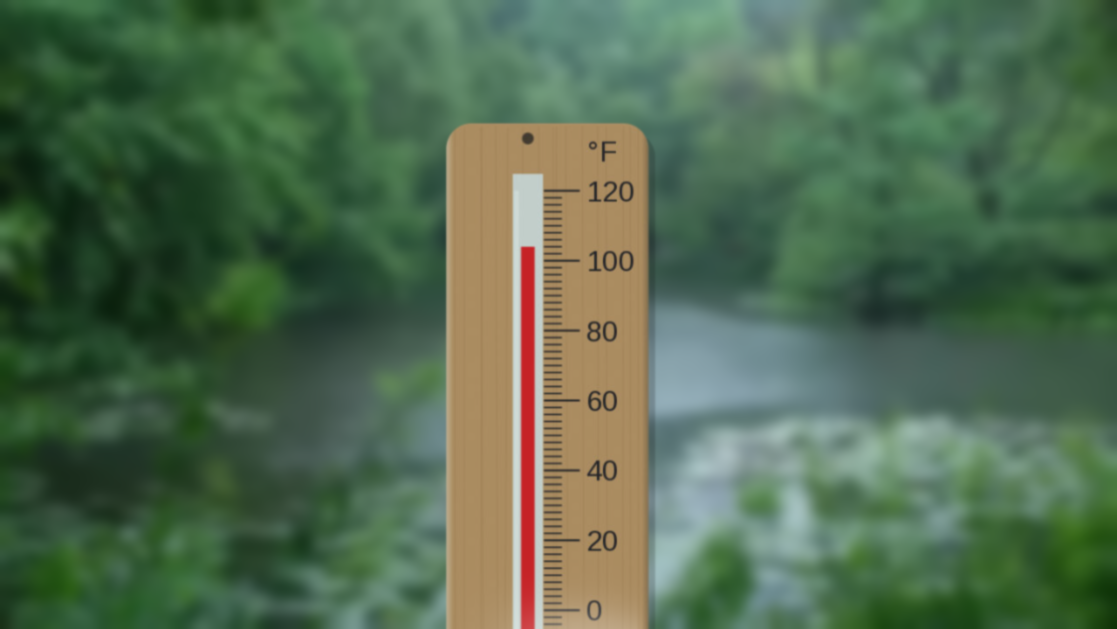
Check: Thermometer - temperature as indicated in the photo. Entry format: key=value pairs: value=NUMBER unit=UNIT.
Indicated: value=104 unit=°F
